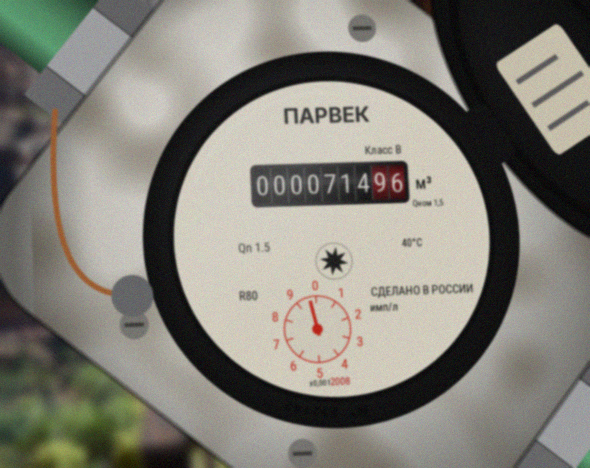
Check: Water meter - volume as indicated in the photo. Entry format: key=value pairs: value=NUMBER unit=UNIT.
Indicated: value=714.959 unit=m³
